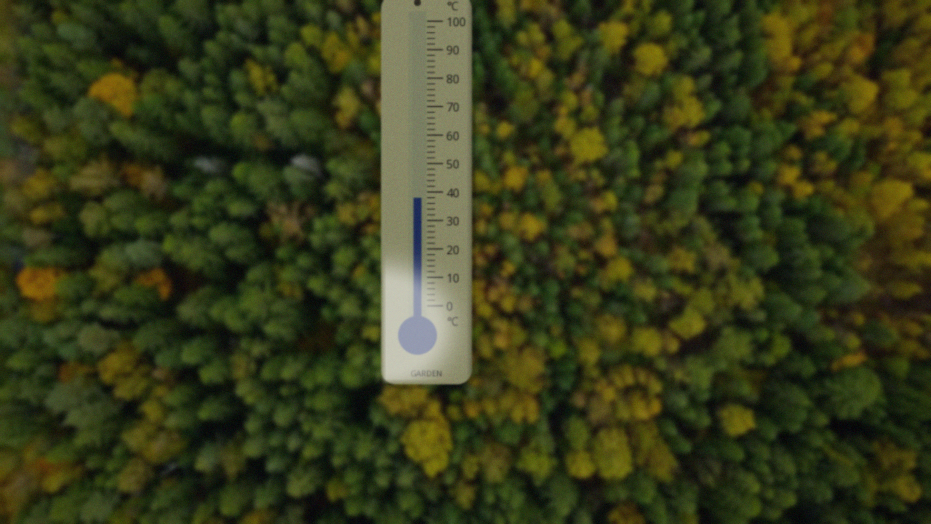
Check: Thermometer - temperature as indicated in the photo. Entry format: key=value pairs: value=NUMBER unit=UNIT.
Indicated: value=38 unit=°C
